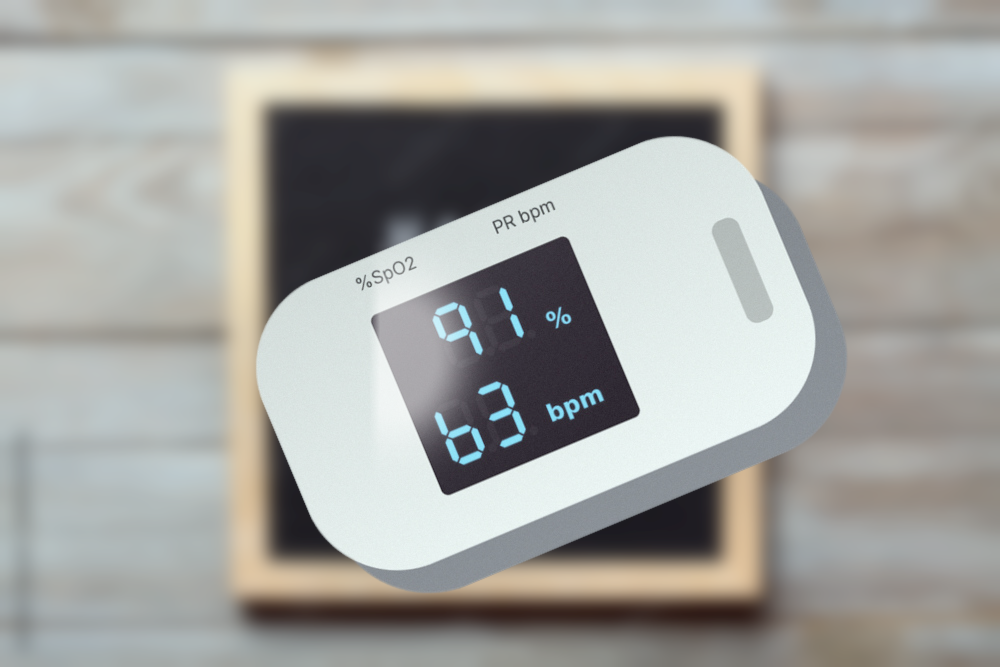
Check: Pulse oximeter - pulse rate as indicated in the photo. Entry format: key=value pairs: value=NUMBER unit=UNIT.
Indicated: value=63 unit=bpm
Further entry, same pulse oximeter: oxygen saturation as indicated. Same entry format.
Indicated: value=91 unit=%
